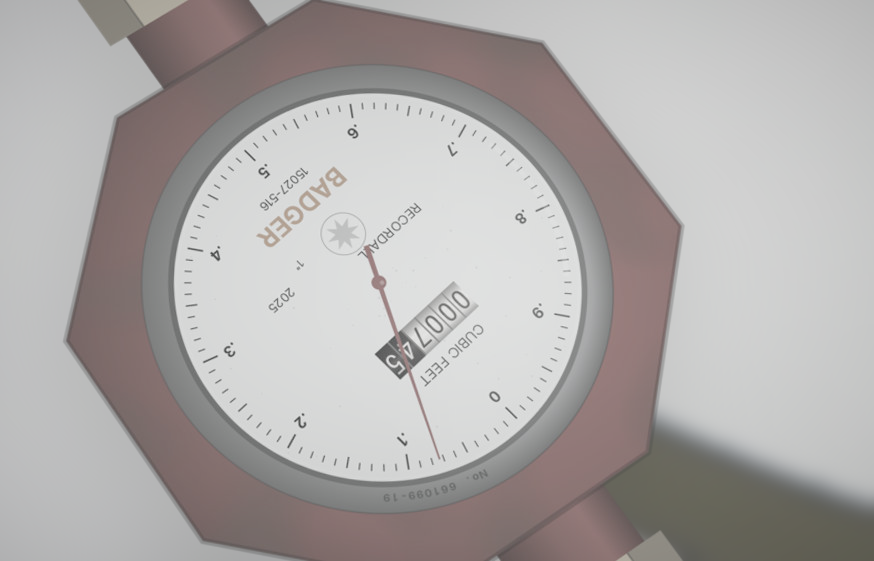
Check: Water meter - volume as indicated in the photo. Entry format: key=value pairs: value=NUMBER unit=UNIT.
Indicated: value=745.07 unit=ft³
